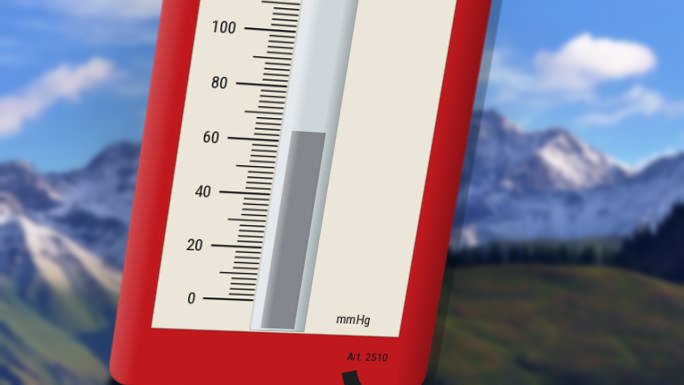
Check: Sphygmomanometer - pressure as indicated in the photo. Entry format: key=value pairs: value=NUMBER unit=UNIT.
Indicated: value=64 unit=mmHg
